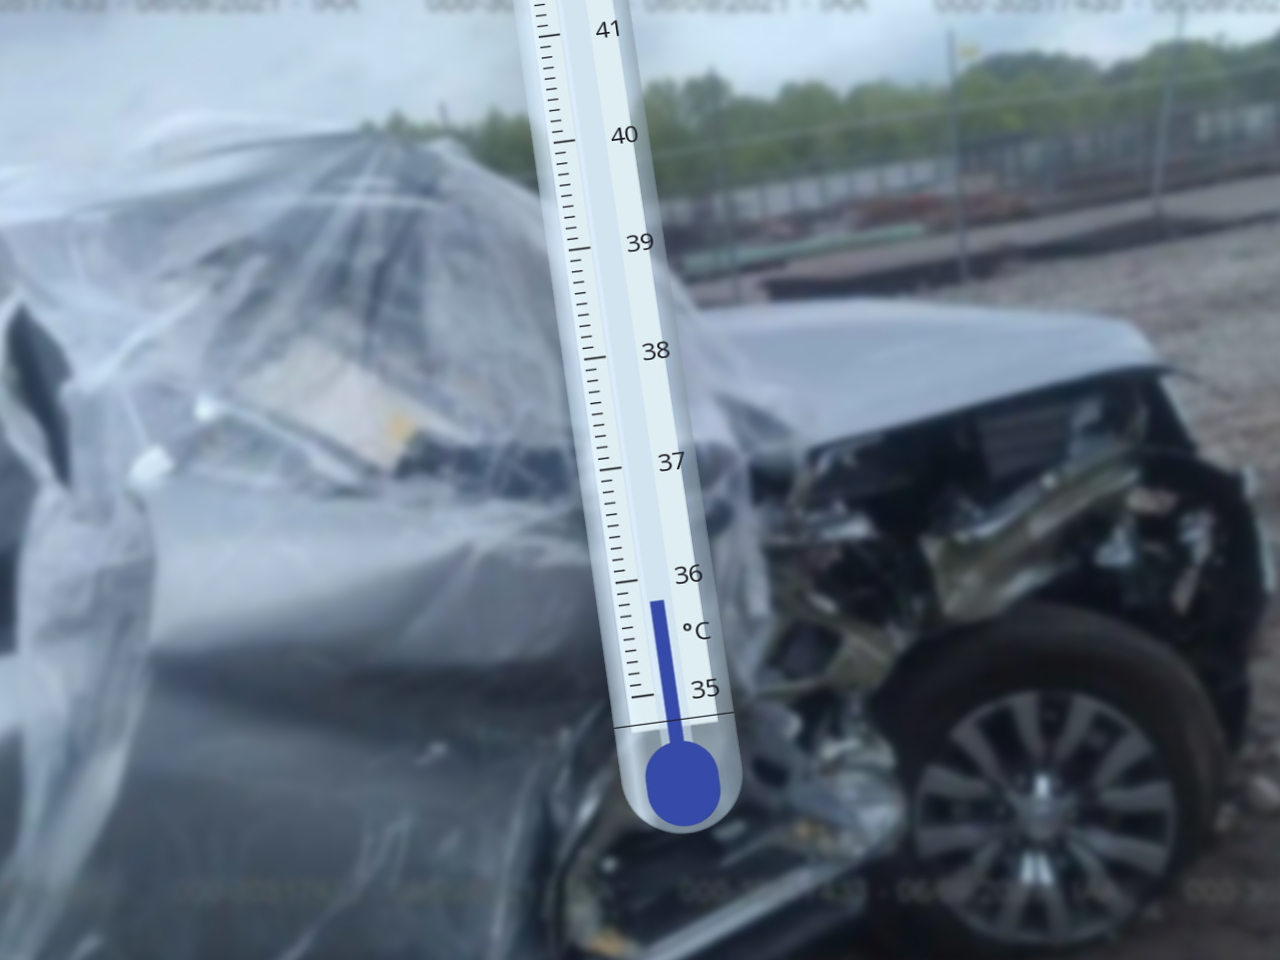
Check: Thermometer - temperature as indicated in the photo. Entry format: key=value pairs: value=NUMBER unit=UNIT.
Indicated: value=35.8 unit=°C
